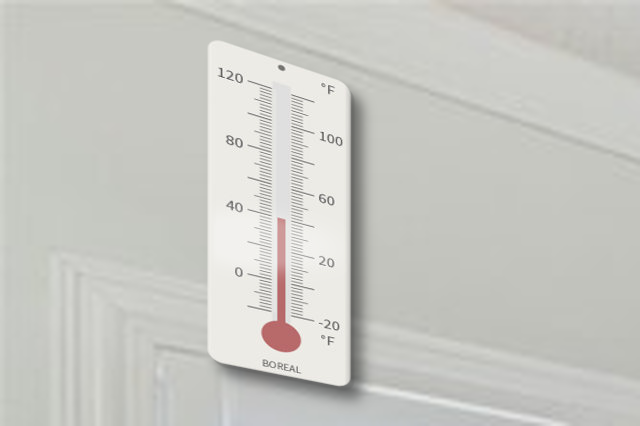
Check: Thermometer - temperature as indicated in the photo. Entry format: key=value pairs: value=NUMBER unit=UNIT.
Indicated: value=40 unit=°F
